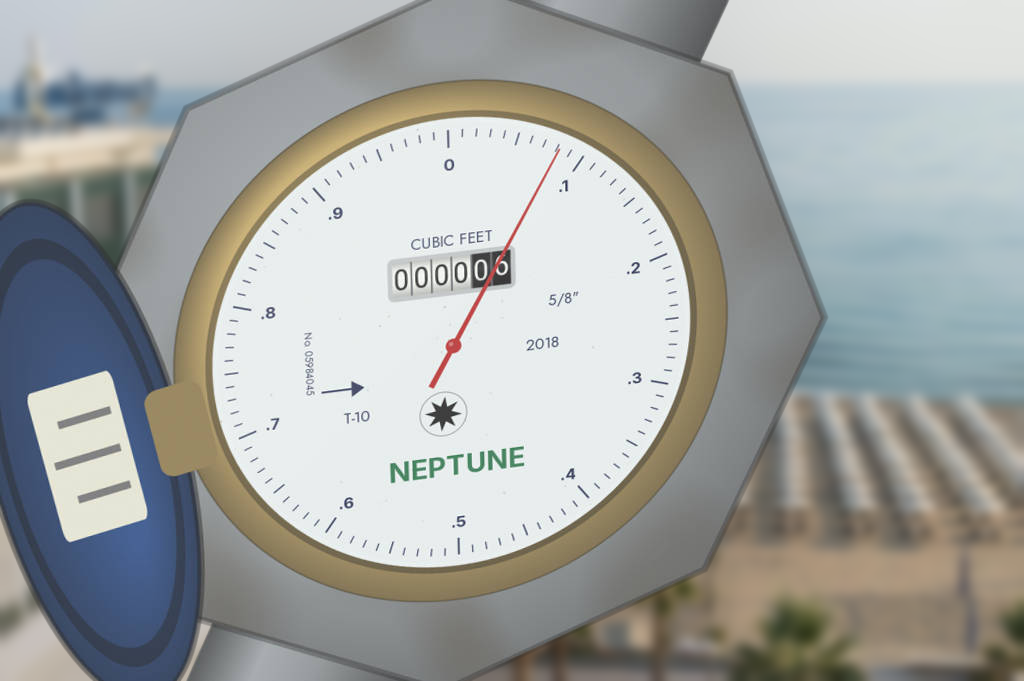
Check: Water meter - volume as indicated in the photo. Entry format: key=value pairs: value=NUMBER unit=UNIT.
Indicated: value=6.08 unit=ft³
